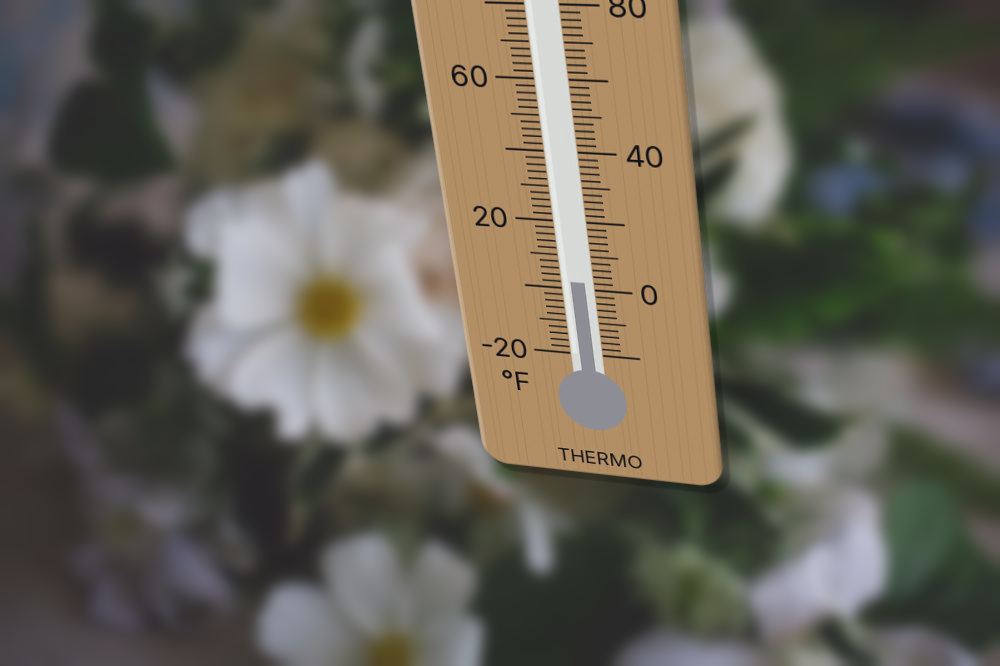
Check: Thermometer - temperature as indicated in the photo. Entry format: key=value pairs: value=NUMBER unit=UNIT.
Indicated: value=2 unit=°F
